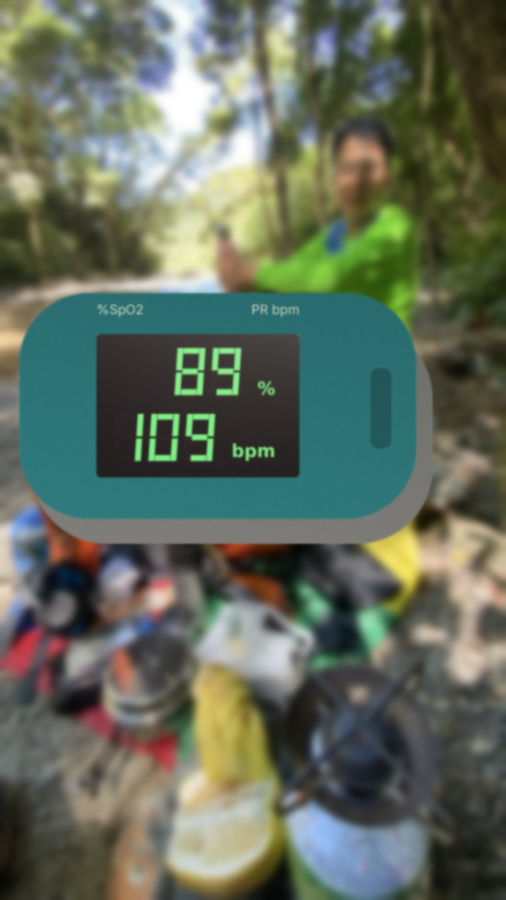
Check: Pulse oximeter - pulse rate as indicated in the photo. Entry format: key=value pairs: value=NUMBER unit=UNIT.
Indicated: value=109 unit=bpm
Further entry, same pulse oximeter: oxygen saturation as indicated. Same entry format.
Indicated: value=89 unit=%
